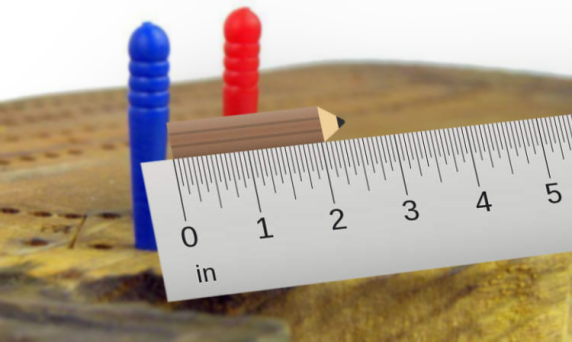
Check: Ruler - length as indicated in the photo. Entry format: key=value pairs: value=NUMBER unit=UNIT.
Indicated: value=2.375 unit=in
